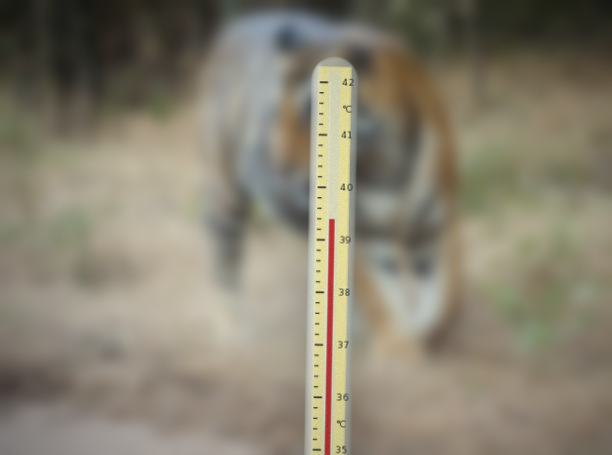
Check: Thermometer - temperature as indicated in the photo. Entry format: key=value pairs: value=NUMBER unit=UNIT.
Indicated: value=39.4 unit=°C
